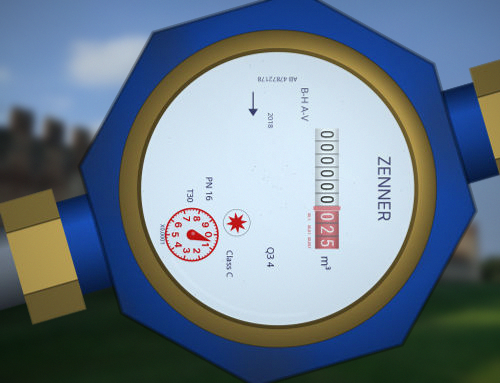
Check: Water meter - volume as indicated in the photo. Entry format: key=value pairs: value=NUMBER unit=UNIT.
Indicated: value=0.0250 unit=m³
